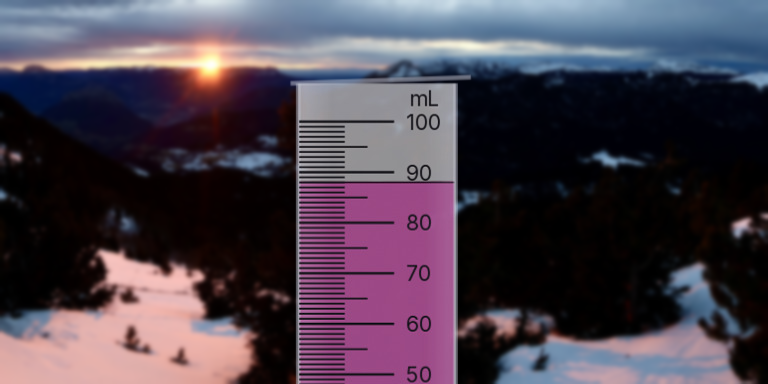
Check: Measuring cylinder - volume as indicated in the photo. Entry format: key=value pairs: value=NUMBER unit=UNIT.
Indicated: value=88 unit=mL
